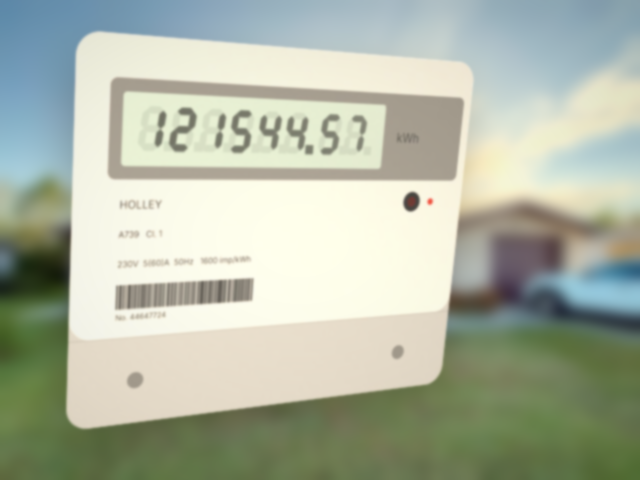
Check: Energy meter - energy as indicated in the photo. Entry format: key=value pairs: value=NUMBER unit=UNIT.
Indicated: value=121544.57 unit=kWh
